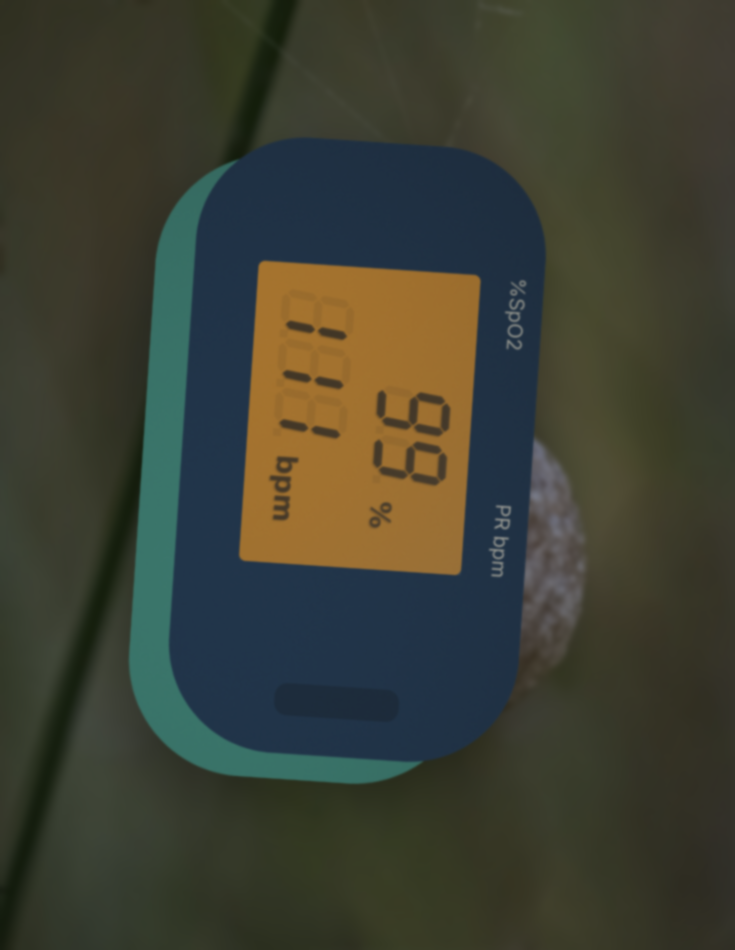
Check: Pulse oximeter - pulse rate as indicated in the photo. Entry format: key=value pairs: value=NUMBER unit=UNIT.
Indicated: value=111 unit=bpm
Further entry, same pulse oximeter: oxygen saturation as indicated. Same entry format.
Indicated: value=99 unit=%
